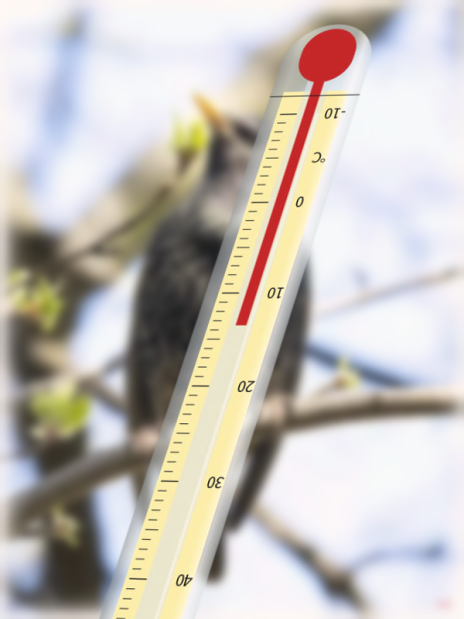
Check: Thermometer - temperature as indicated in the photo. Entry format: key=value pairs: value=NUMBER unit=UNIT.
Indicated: value=13.5 unit=°C
